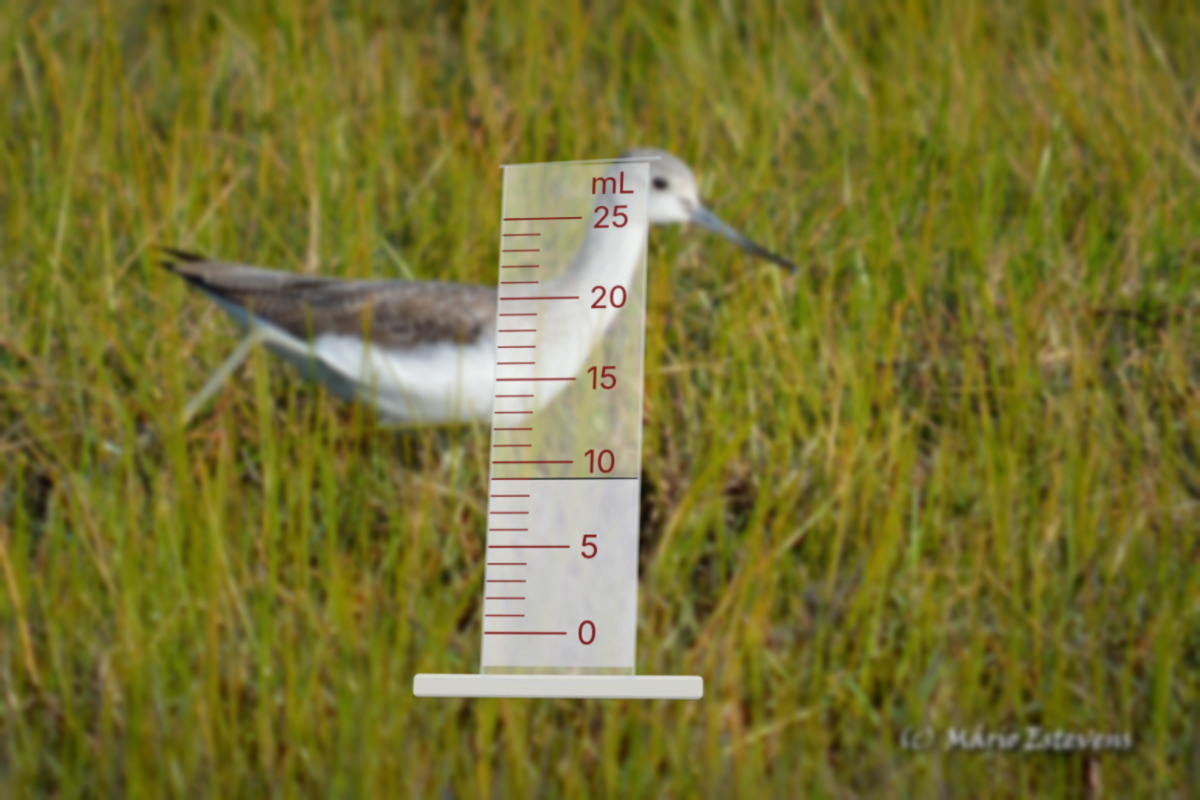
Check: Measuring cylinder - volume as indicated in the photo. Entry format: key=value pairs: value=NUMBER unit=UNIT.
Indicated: value=9 unit=mL
